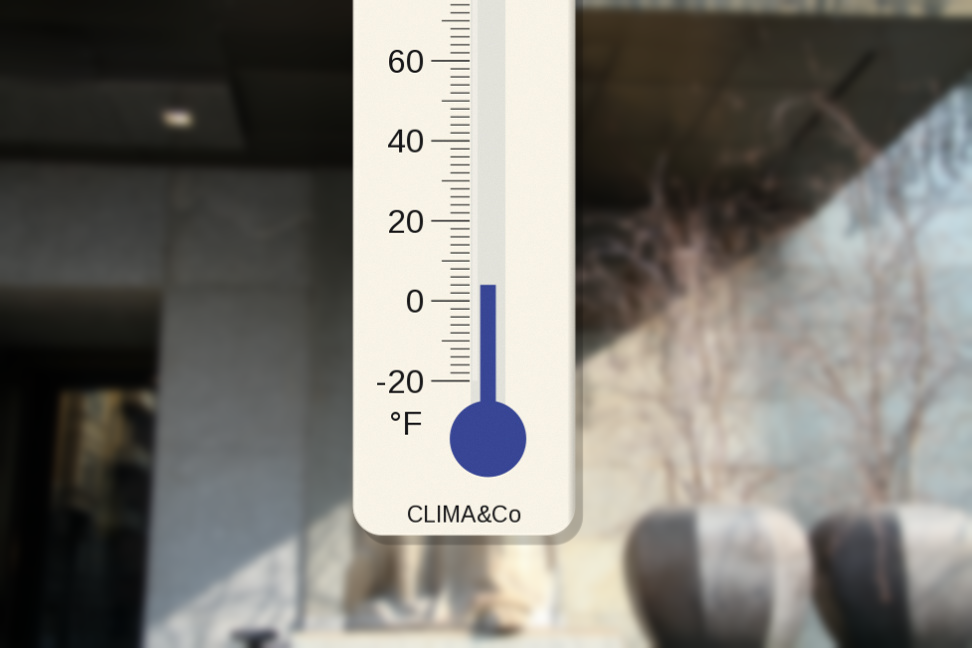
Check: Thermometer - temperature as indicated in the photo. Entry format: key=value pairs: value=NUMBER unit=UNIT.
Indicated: value=4 unit=°F
